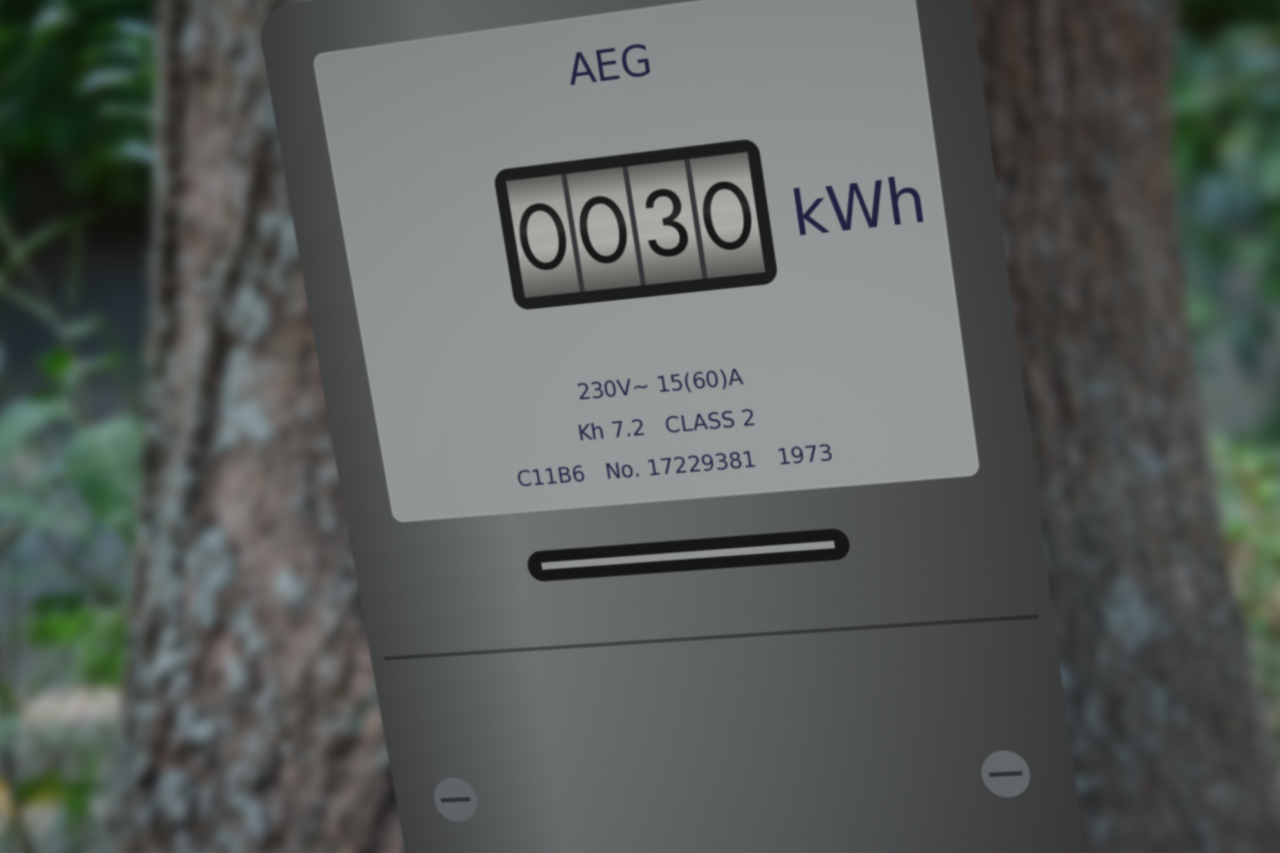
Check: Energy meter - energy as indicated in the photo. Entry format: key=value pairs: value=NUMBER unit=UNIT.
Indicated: value=30 unit=kWh
